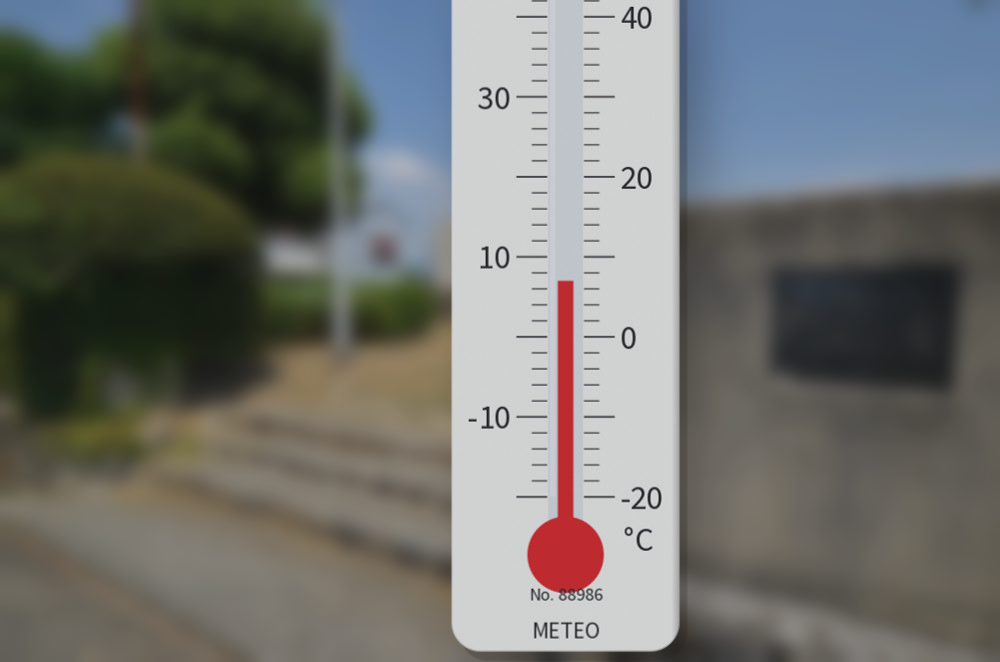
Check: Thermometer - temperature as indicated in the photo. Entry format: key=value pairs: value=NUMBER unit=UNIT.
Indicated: value=7 unit=°C
